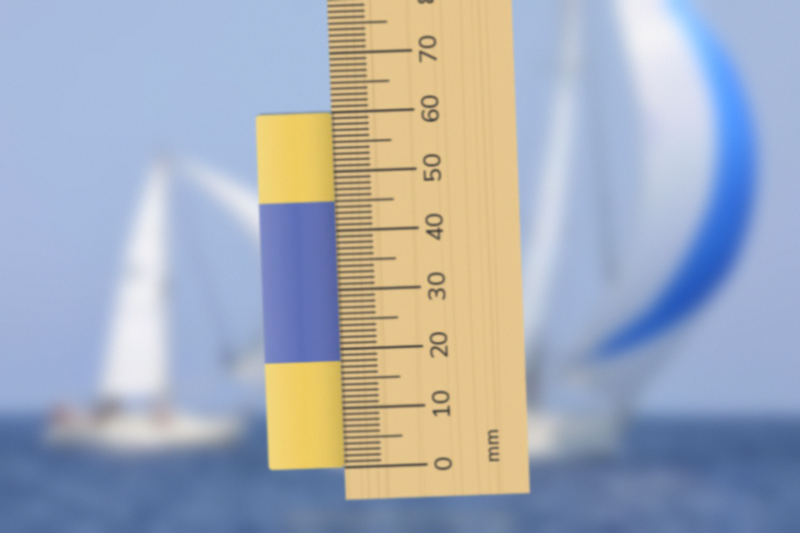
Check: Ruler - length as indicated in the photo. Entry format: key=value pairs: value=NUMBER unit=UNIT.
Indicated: value=60 unit=mm
